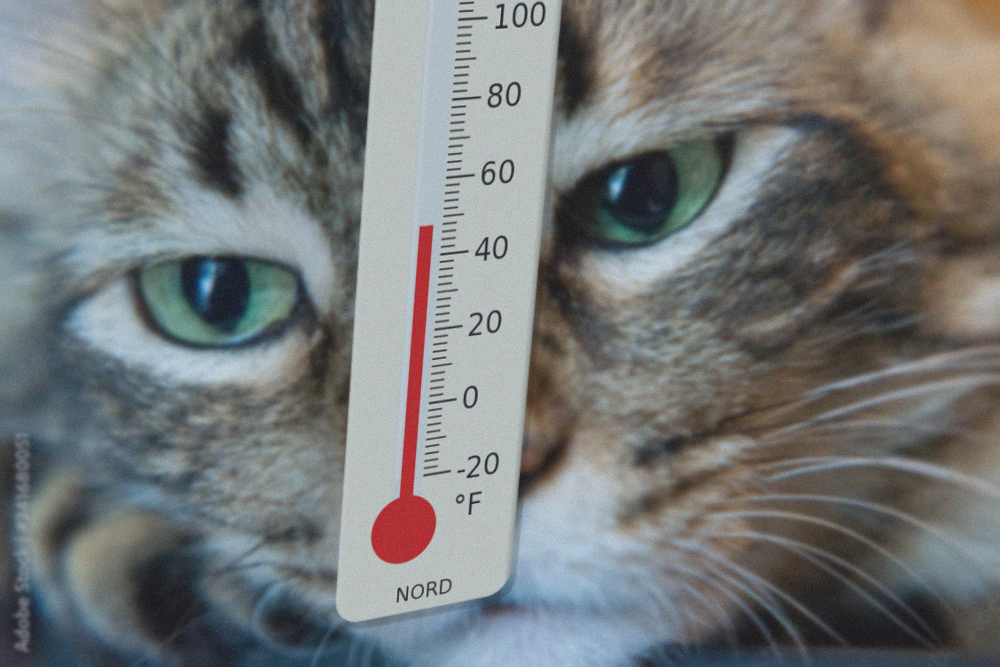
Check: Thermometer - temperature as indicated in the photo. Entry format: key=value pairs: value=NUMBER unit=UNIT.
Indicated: value=48 unit=°F
